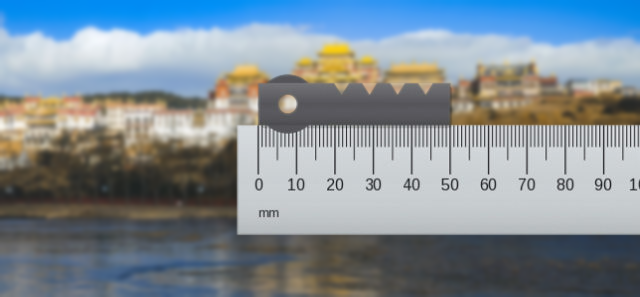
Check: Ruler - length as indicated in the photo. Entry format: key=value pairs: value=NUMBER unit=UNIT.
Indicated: value=50 unit=mm
